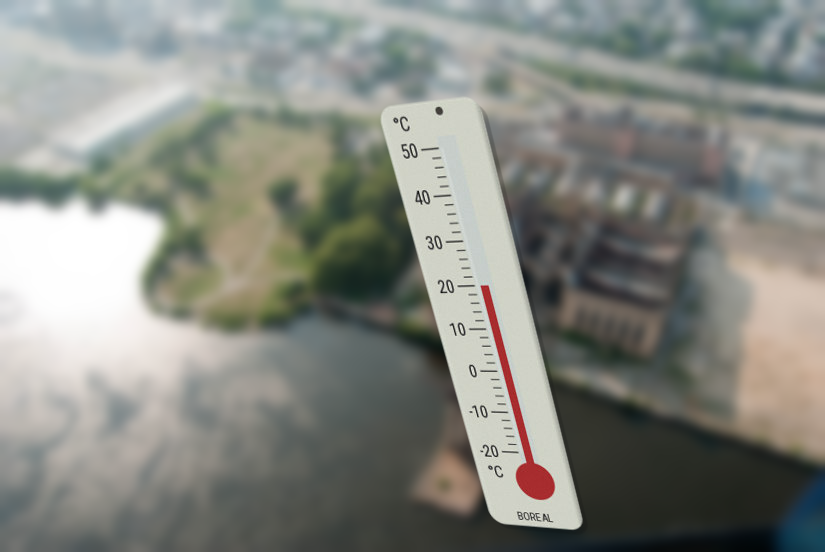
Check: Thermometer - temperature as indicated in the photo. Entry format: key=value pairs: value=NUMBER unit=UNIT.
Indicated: value=20 unit=°C
